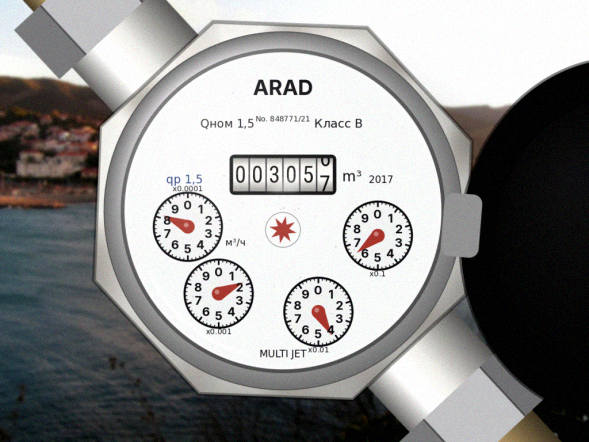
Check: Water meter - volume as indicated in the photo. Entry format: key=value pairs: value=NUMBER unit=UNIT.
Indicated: value=3056.6418 unit=m³
